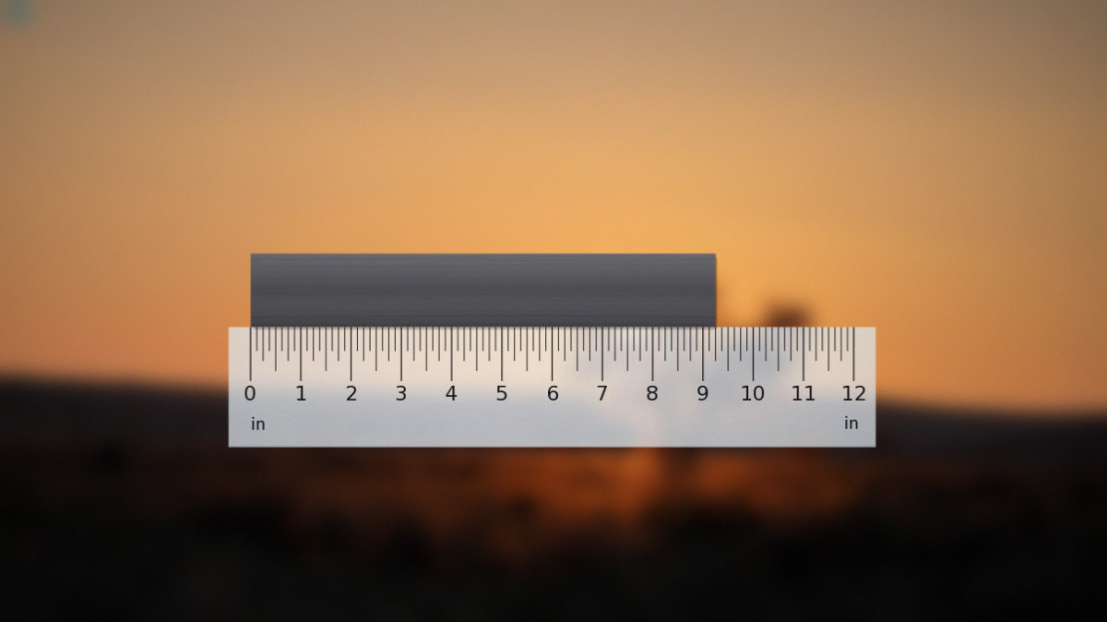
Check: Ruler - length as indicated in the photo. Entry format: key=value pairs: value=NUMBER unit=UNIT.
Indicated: value=9.25 unit=in
